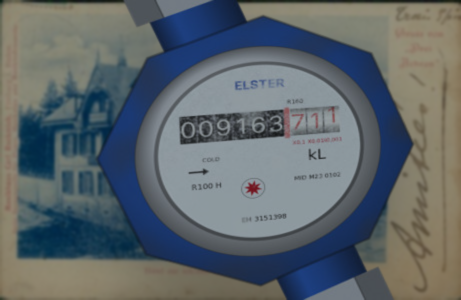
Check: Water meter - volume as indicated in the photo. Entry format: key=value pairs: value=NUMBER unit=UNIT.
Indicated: value=9163.711 unit=kL
